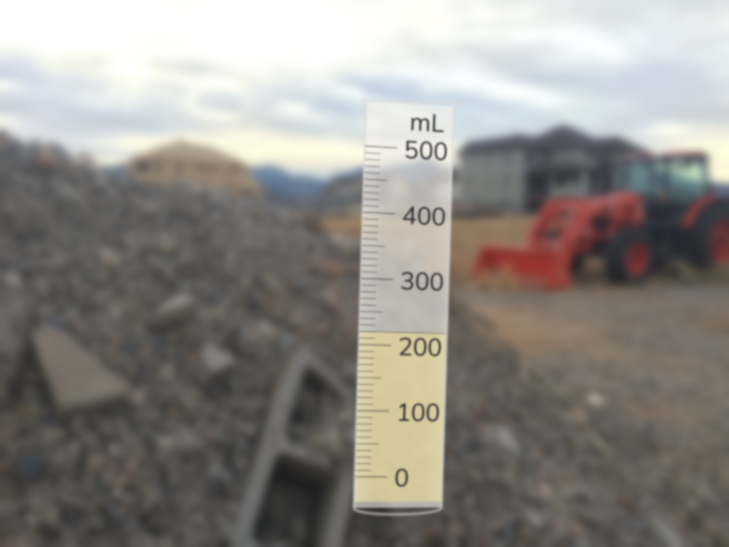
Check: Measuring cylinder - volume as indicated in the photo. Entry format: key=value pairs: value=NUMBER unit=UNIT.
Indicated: value=220 unit=mL
